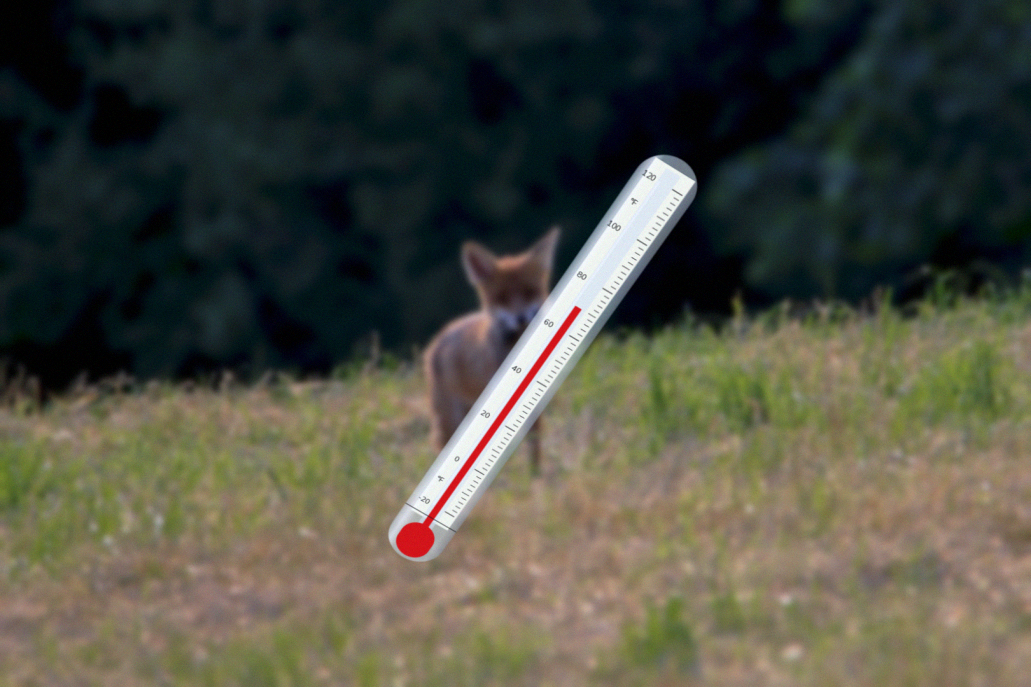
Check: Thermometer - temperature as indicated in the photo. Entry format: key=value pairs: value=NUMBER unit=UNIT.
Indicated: value=70 unit=°F
